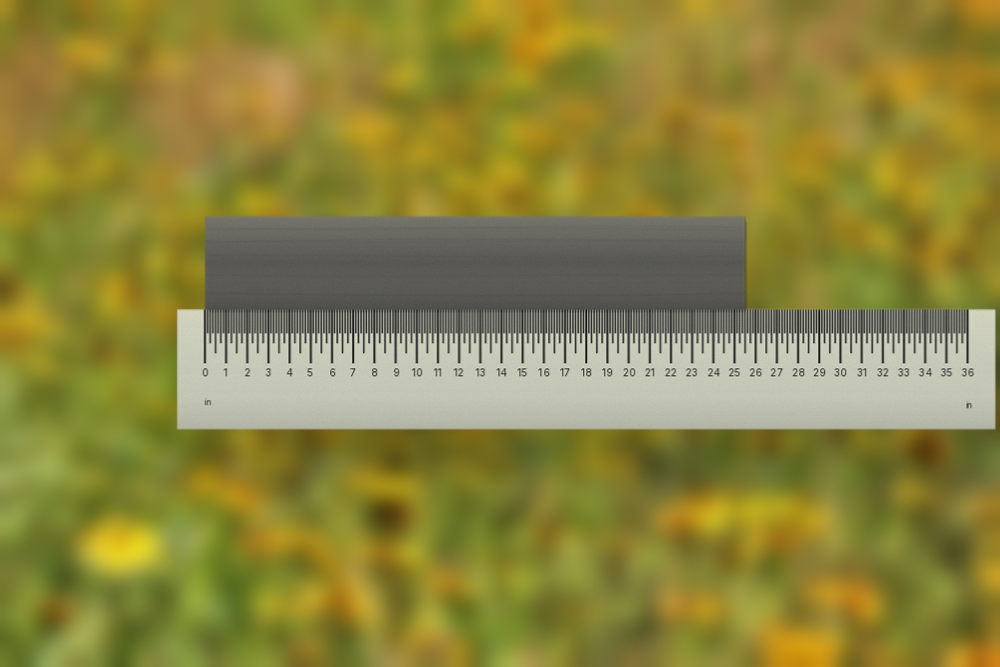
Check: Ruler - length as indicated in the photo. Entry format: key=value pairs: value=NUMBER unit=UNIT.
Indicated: value=25.5 unit=in
